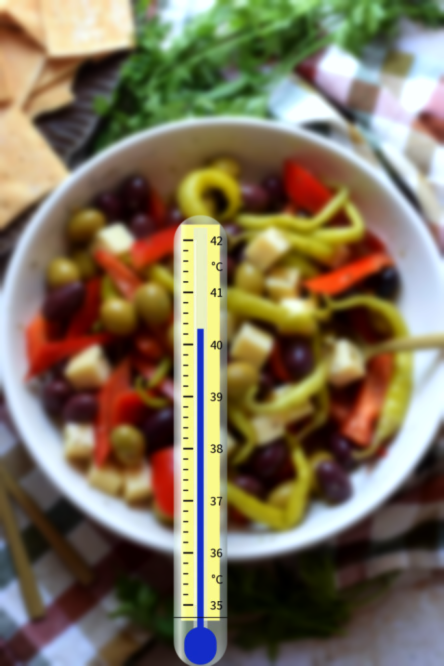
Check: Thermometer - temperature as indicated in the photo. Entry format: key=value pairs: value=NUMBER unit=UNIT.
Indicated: value=40.3 unit=°C
